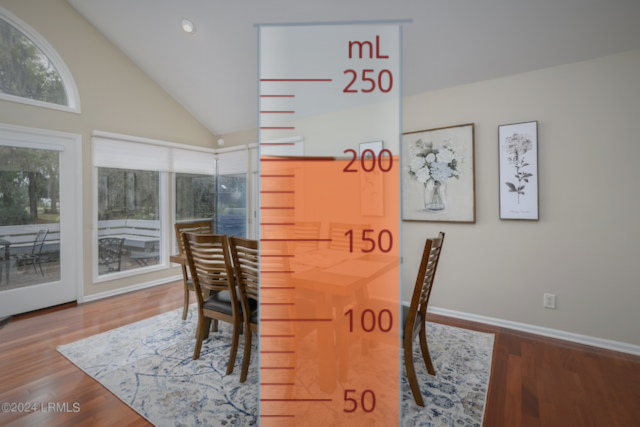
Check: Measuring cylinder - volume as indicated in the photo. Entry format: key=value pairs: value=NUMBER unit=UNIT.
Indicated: value=200 unit=mL
